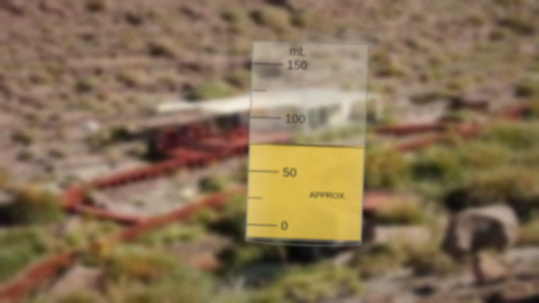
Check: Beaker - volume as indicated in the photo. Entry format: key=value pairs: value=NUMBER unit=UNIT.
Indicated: value=75 unit=mL
